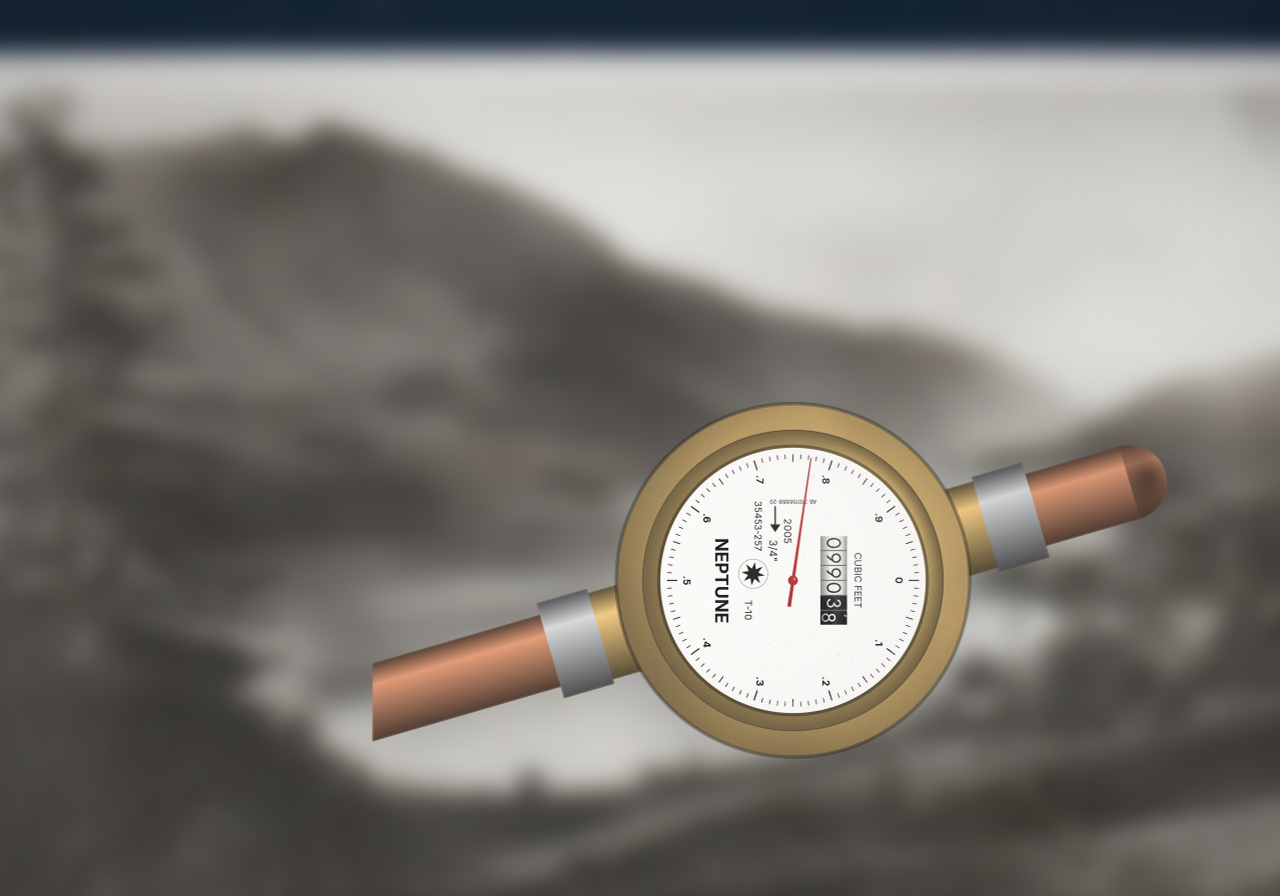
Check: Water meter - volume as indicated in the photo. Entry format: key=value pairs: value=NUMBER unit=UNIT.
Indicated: value=99037.77 unit=ft³
